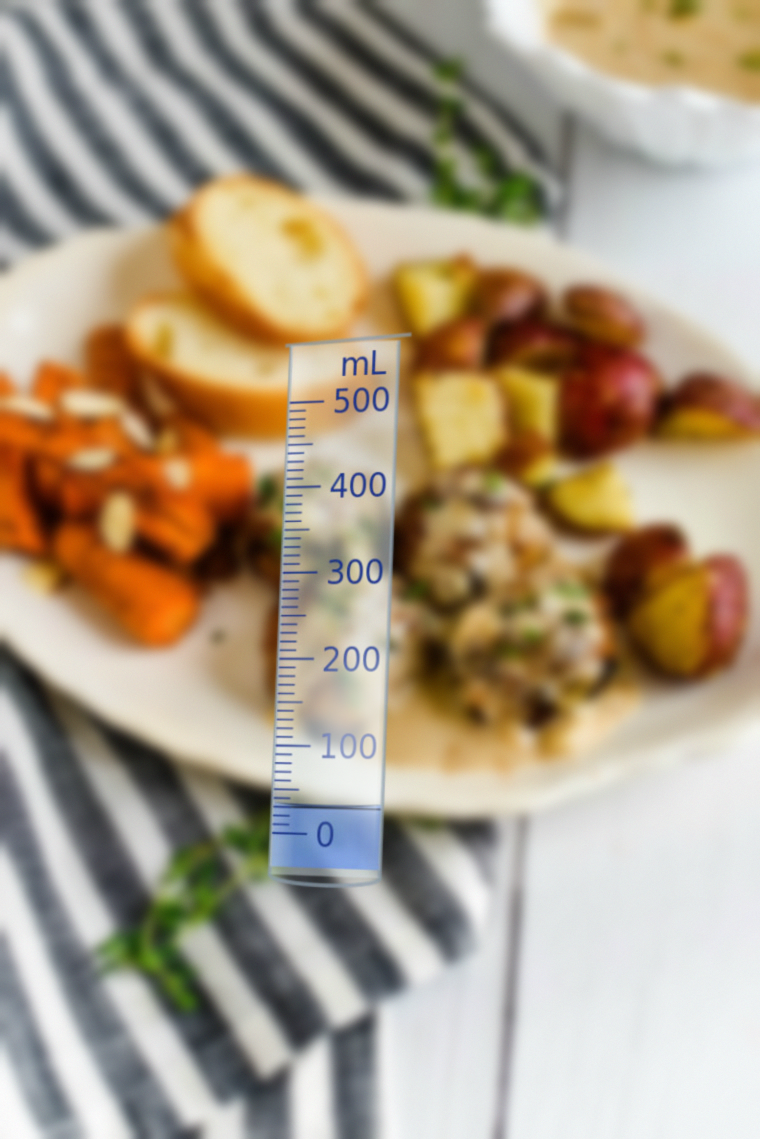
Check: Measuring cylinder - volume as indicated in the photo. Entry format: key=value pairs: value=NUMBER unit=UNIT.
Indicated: value=30 unit=mL
